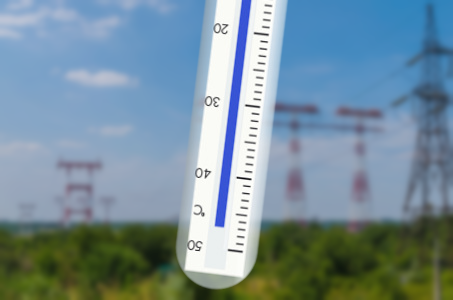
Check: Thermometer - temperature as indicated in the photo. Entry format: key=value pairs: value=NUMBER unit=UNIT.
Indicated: value=47 unit=°C
